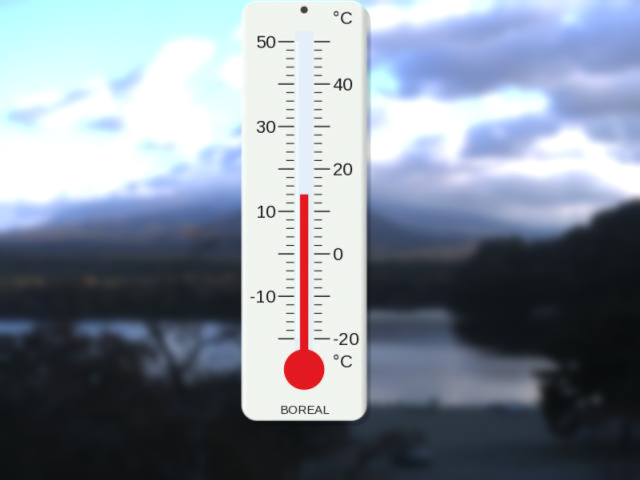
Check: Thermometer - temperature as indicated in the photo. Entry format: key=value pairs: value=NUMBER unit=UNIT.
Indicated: value=14 unit=°C
